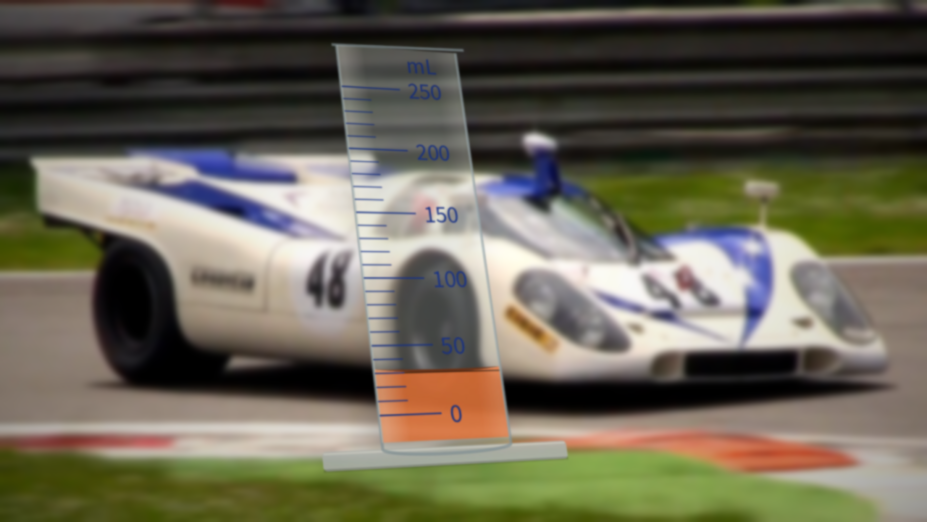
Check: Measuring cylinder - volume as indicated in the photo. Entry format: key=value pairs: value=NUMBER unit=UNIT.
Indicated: value=30 unit=mL
